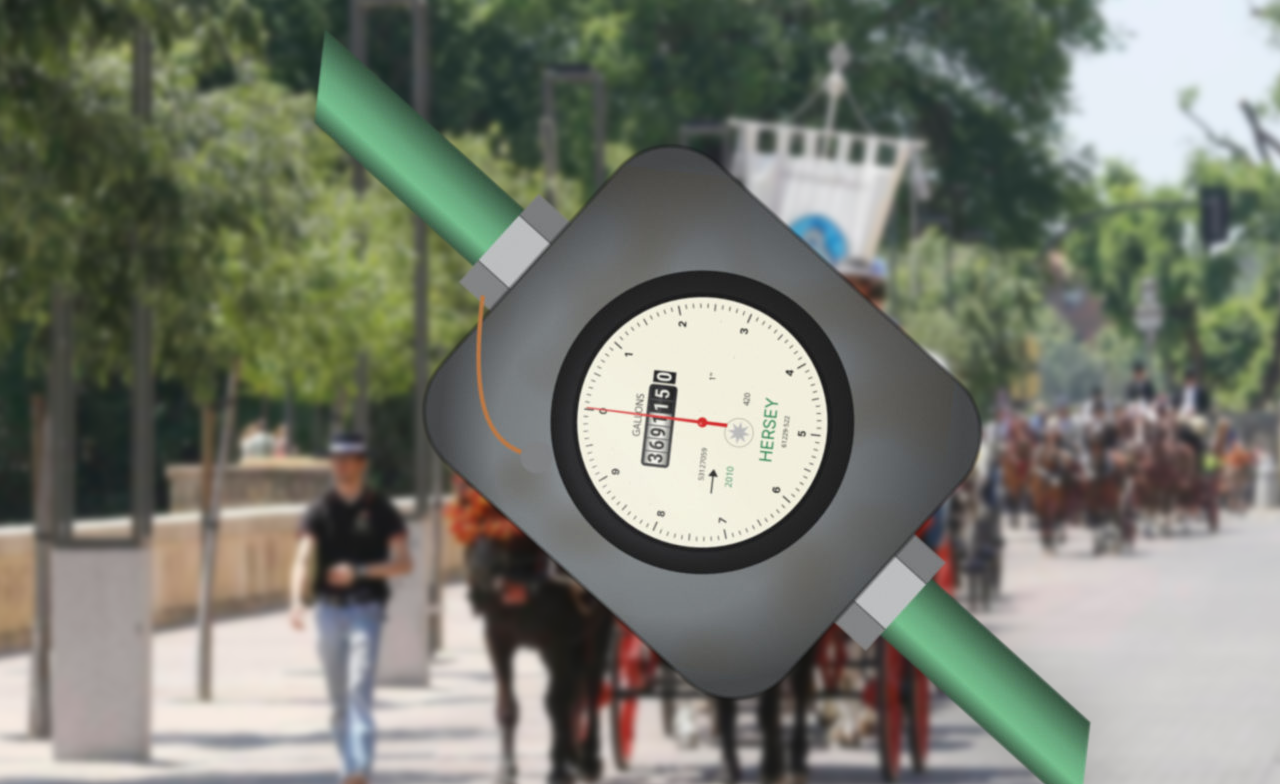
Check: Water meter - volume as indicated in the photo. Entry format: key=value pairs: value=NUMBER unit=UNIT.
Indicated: value=3691150.0 unit=gal
